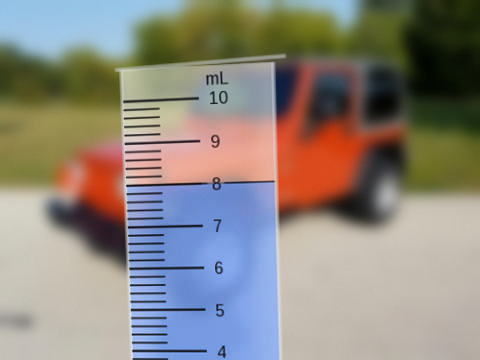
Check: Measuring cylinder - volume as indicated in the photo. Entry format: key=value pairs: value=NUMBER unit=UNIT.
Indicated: value=8 unit=mL
